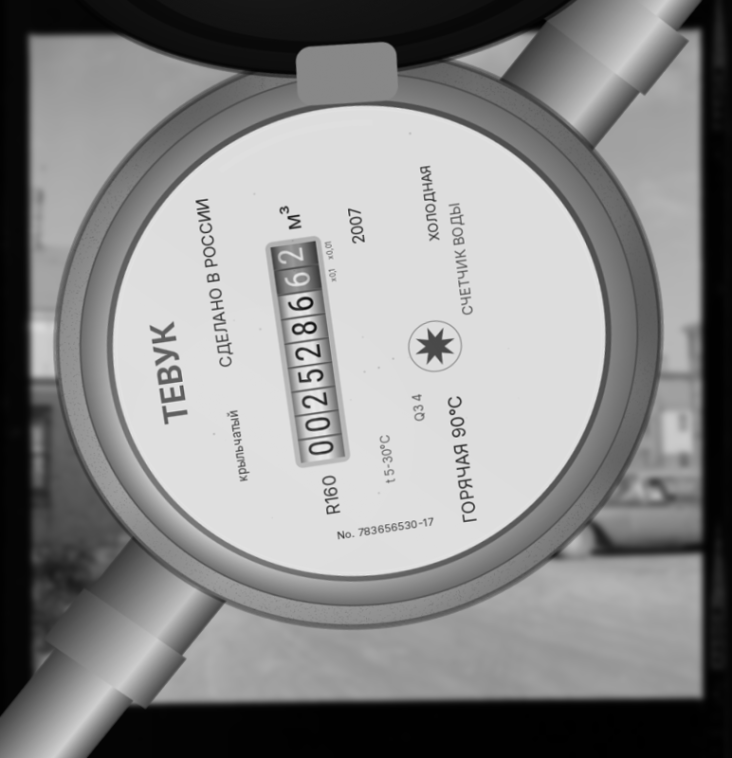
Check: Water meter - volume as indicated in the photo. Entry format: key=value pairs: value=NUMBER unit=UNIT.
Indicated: value=25286.62 unit=m³
